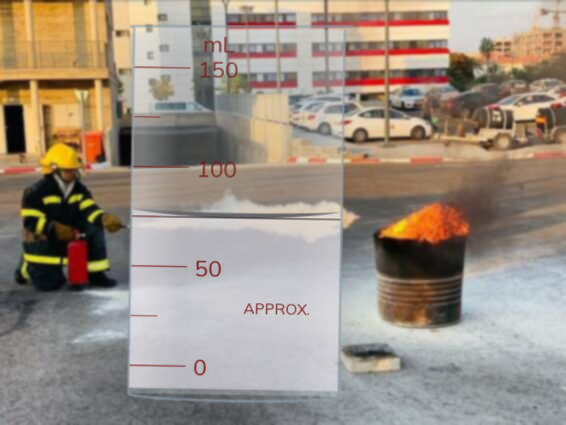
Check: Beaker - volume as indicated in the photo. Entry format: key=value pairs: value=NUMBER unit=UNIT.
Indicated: value=75 unit=mL
